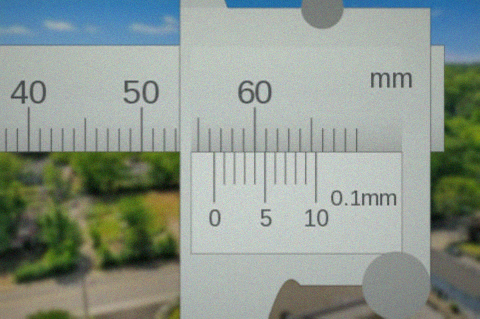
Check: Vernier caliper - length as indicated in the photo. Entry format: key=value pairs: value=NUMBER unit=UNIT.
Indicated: value=56.4 unit=mm
